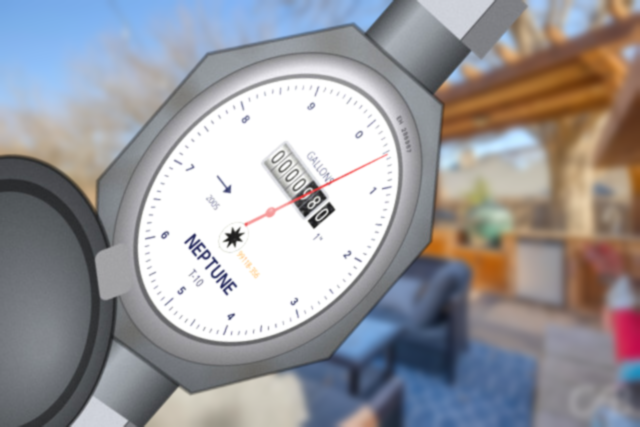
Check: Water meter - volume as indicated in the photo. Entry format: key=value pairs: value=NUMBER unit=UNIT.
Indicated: value=980.5 unit=gal
